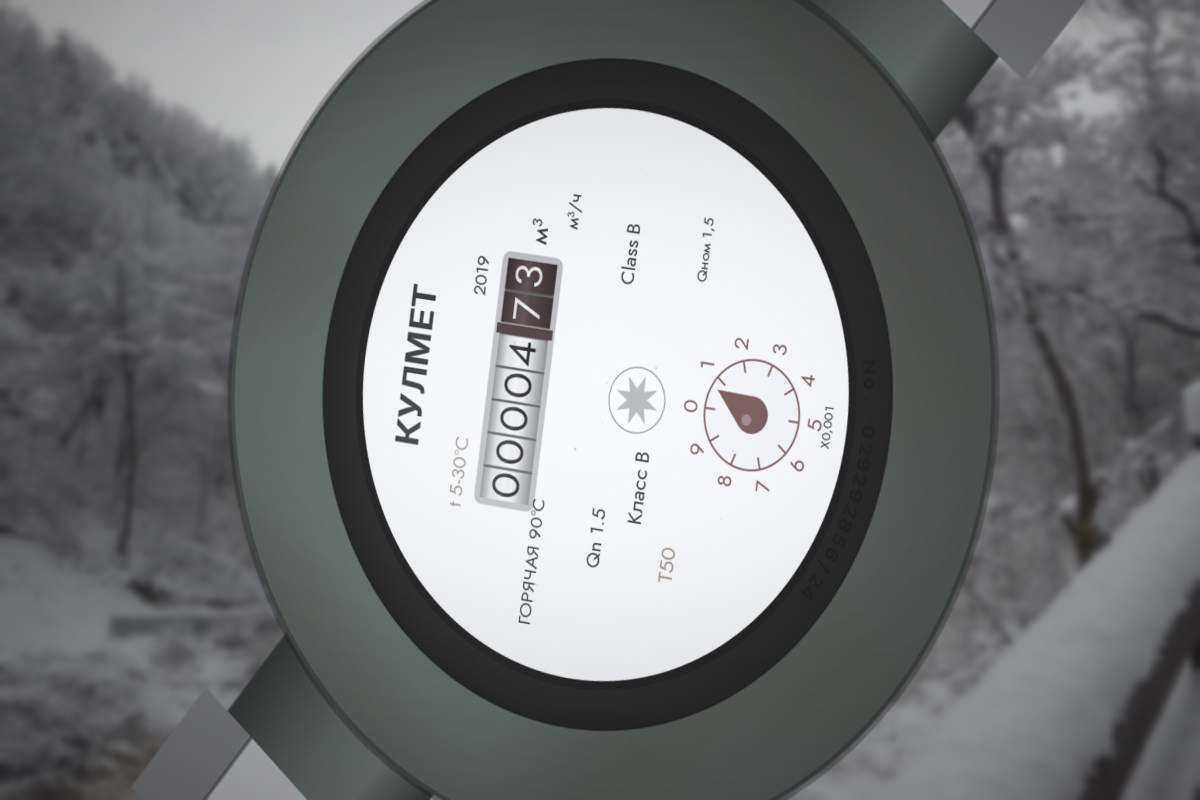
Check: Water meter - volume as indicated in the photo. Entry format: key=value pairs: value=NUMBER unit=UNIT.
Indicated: value=4.730 unit=m³
